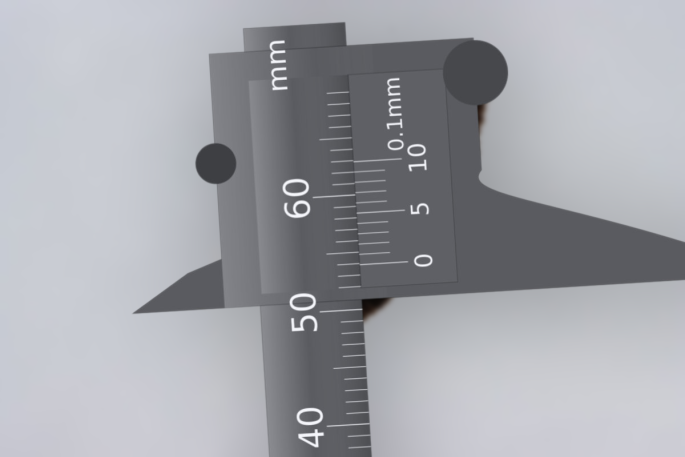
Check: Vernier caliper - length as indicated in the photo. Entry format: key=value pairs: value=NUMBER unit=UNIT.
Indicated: value=53.9 unit=mm
